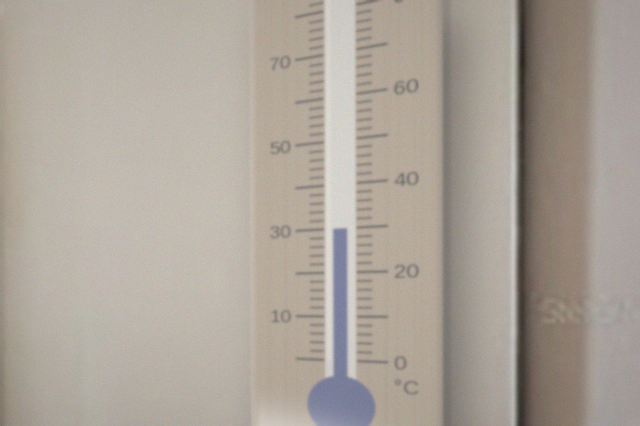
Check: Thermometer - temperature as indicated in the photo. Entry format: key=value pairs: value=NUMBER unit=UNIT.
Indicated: value=30 unit=°C
